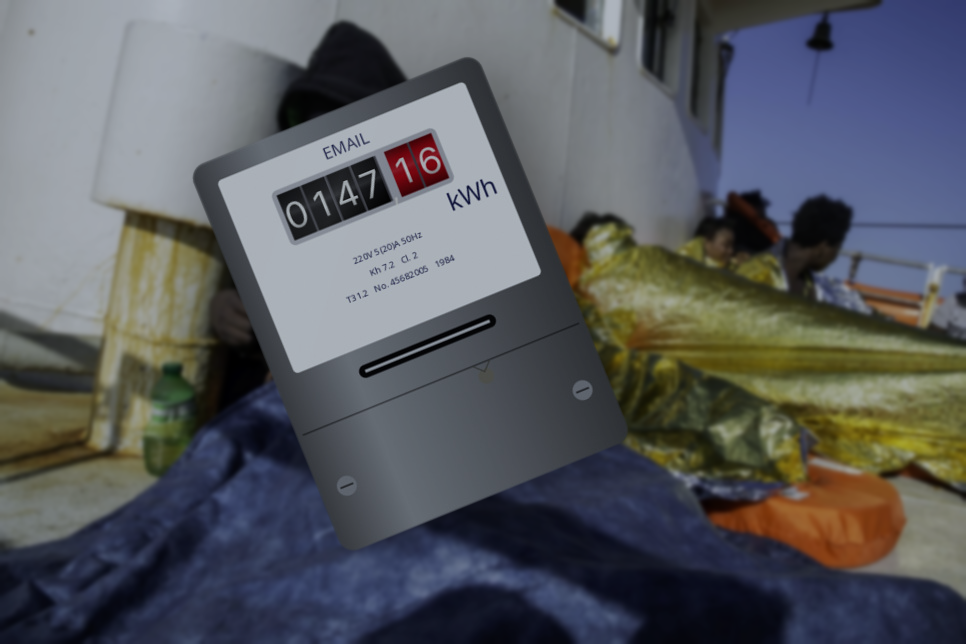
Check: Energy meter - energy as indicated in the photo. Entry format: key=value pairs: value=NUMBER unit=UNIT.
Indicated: value=147.16 unit=kWh
